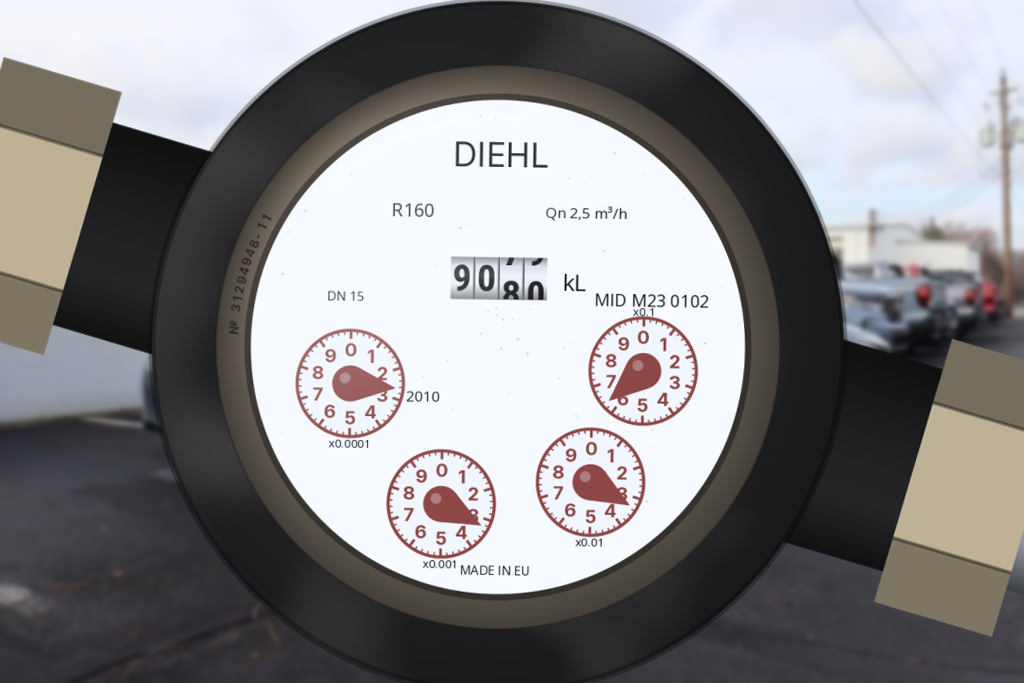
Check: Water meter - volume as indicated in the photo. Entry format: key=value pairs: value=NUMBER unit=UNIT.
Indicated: value=9079.6332 unit=kL
